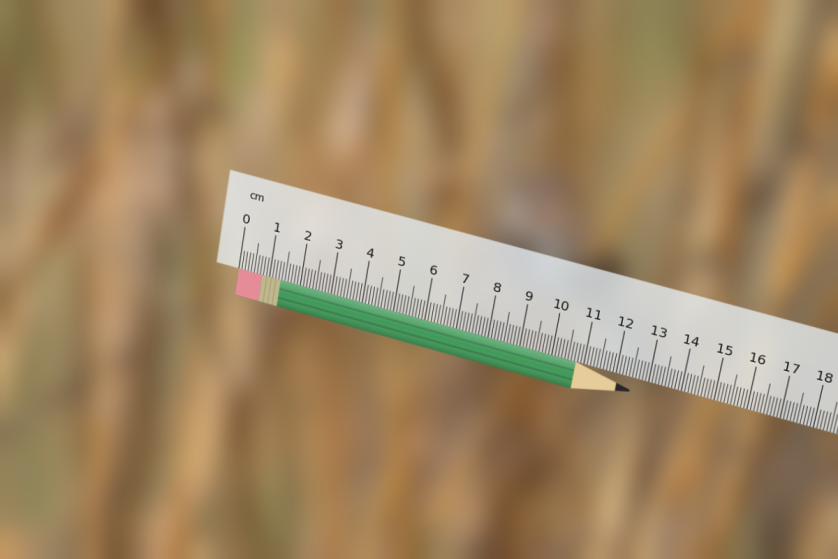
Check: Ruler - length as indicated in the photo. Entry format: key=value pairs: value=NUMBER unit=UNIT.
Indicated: value=12.5 unit=cm
